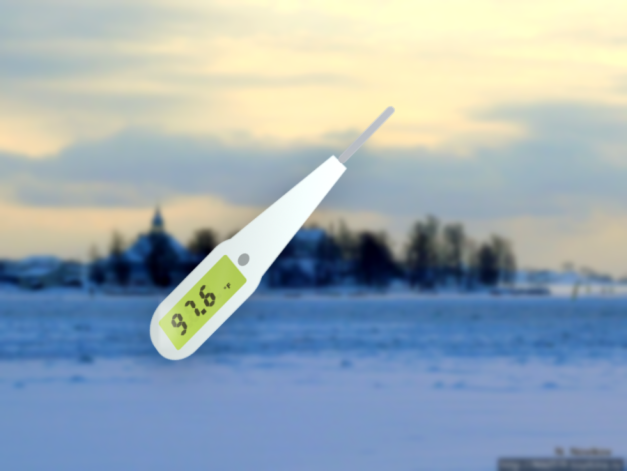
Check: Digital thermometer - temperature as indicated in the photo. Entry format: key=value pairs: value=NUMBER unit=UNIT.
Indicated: value=97.6 unit=°F
